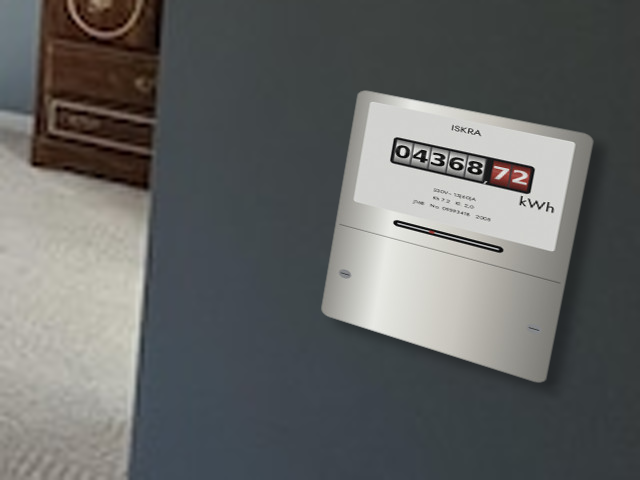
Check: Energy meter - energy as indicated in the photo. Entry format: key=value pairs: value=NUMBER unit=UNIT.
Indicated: value=4368.72 unit=kWh
